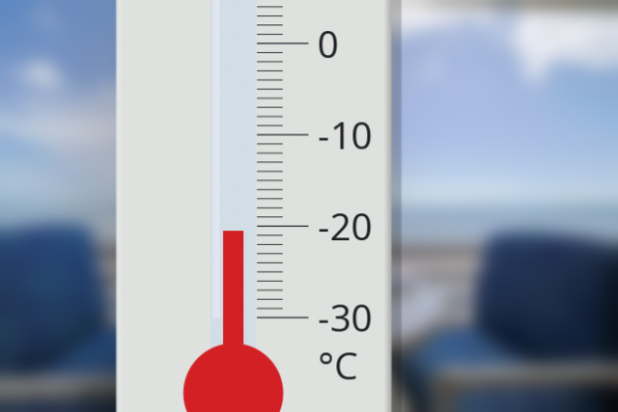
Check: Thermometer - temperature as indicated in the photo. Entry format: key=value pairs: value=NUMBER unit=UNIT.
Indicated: value=-20.5 unit=°C
